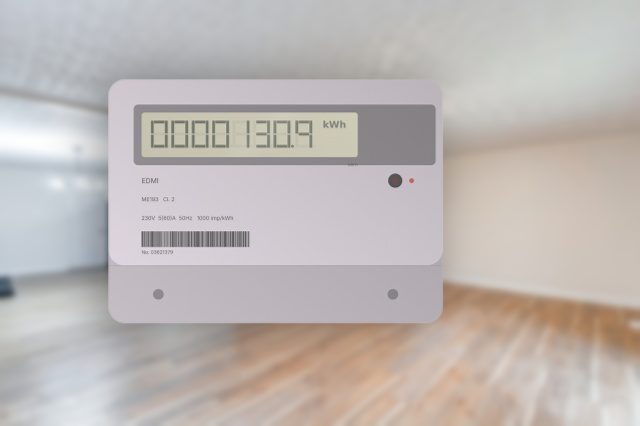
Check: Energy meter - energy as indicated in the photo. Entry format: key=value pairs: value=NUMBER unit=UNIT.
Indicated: value=130.9 unit=kWh
